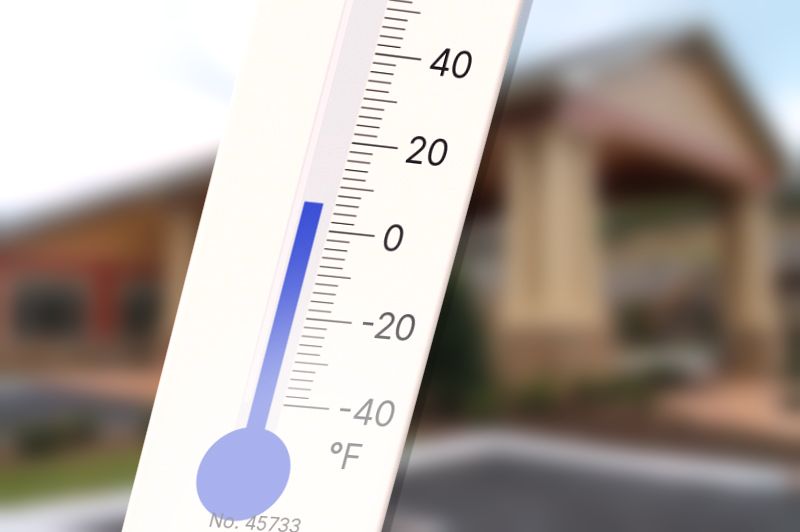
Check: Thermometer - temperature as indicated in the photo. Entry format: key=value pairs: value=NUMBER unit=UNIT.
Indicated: value=6 unit=°F
